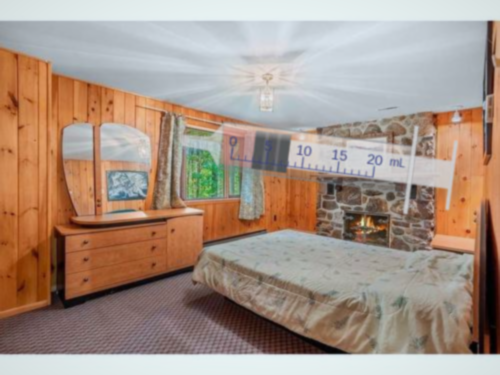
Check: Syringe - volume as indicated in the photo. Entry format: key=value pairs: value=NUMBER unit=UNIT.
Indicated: value=3 unit=mL
